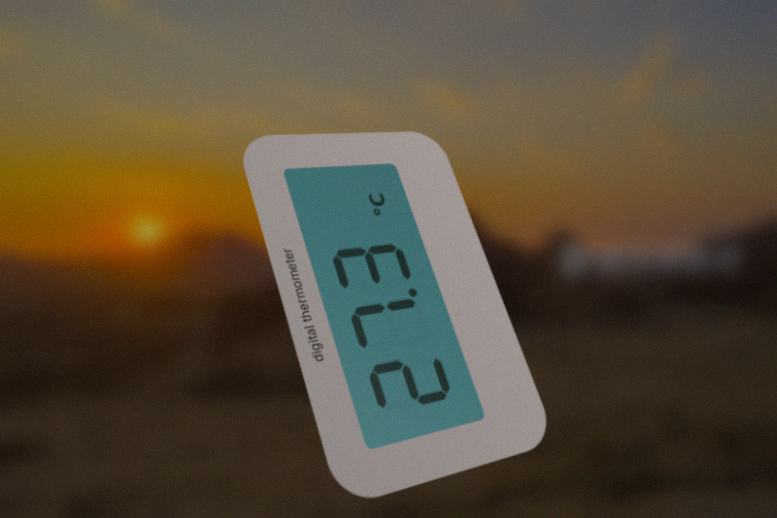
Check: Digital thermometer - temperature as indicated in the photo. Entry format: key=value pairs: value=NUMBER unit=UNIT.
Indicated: value=27.3 unit=°C
